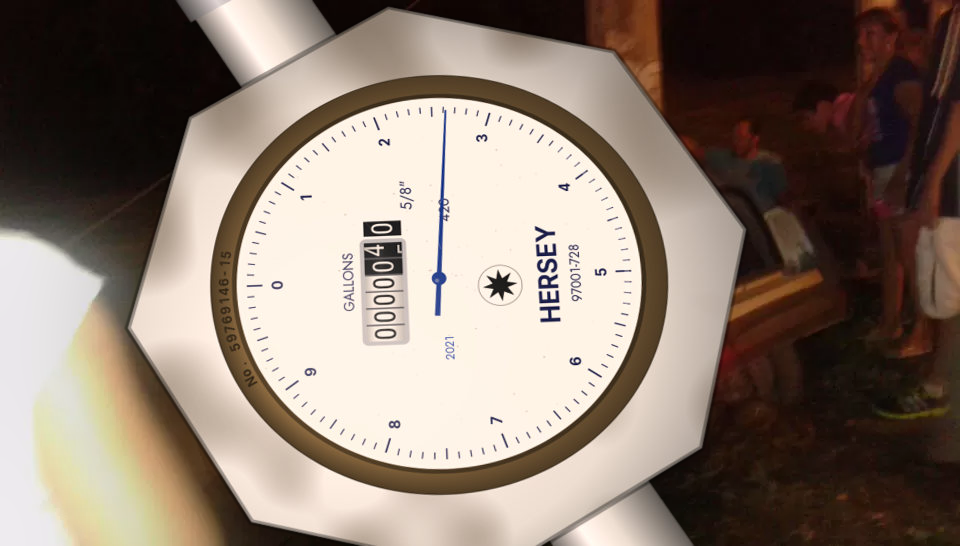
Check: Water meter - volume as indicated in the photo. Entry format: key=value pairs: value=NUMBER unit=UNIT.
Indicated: value=42.6 unit=gal
